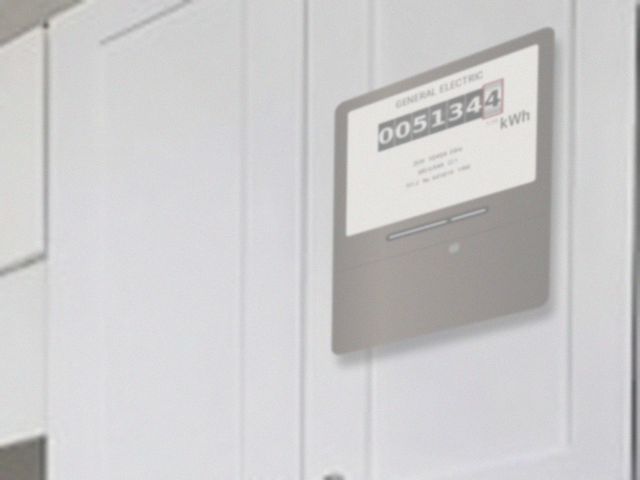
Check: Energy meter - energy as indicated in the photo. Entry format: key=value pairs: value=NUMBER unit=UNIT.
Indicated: value=5134.4 unit=kWh
